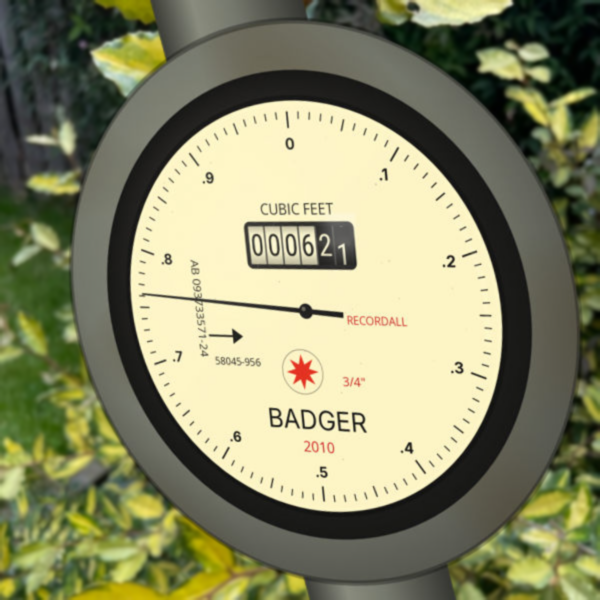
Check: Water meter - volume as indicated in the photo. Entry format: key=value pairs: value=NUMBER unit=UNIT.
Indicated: value=620.76 unit=ft³
